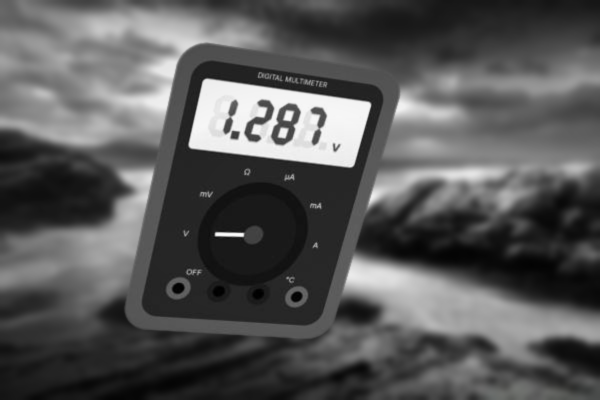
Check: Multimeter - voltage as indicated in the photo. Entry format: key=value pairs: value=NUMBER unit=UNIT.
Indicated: value=1.287 unit=V
